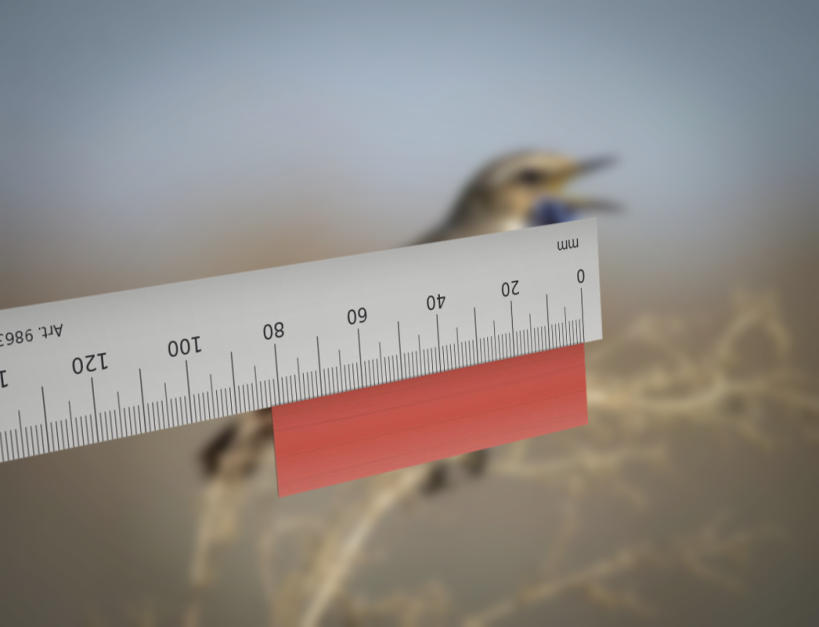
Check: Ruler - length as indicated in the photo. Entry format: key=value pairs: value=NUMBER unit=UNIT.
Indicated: value=82 unit=mm
